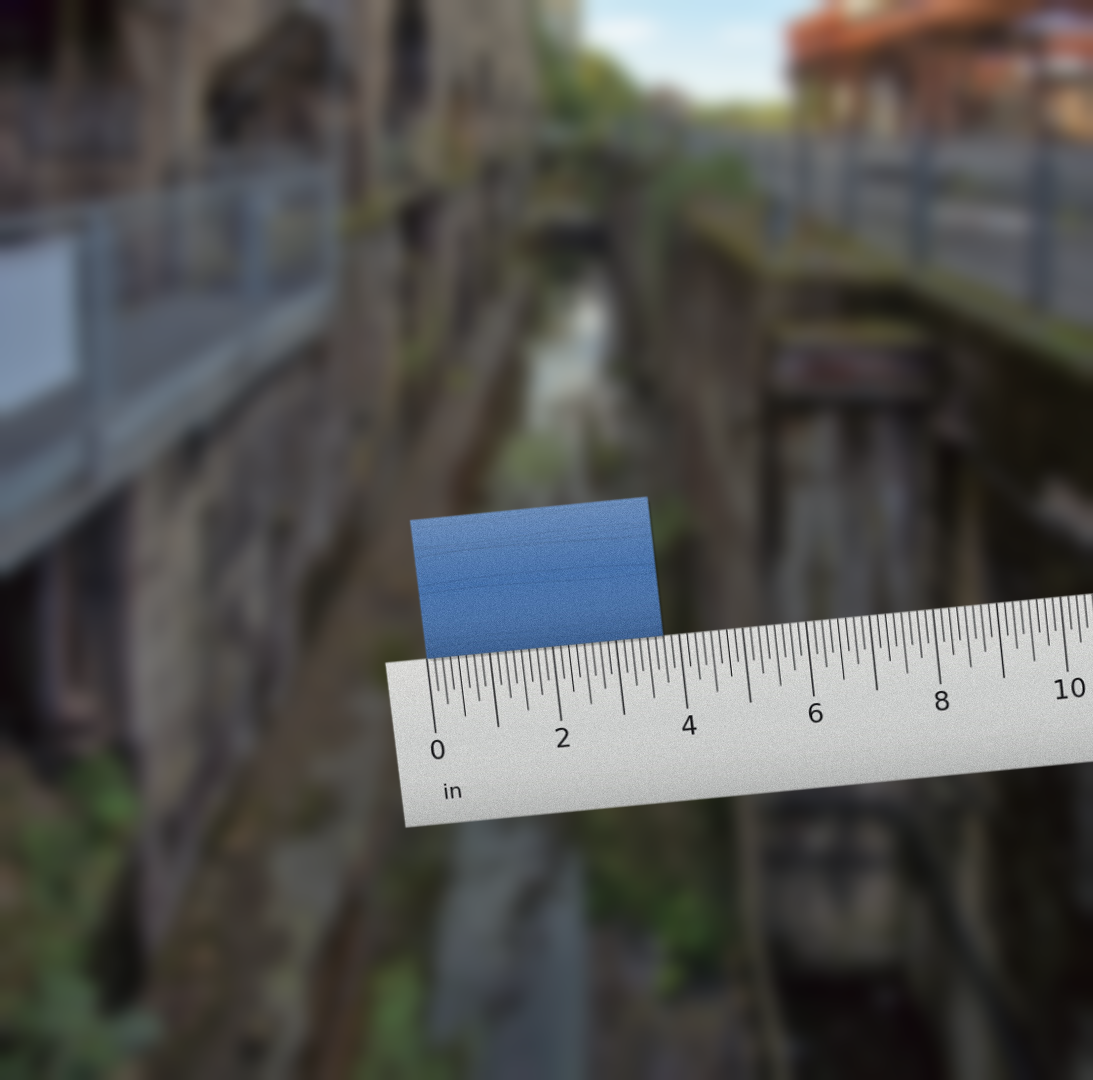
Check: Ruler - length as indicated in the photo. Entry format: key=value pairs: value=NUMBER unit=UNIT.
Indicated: value=3.75 unit=in
